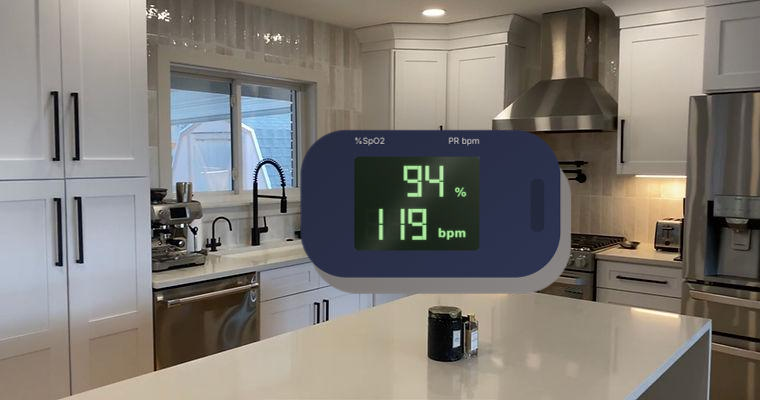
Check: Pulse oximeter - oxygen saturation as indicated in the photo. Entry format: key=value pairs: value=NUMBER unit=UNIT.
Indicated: value=94 unit=%
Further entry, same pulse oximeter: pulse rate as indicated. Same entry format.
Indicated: value=119 unit=bpm
